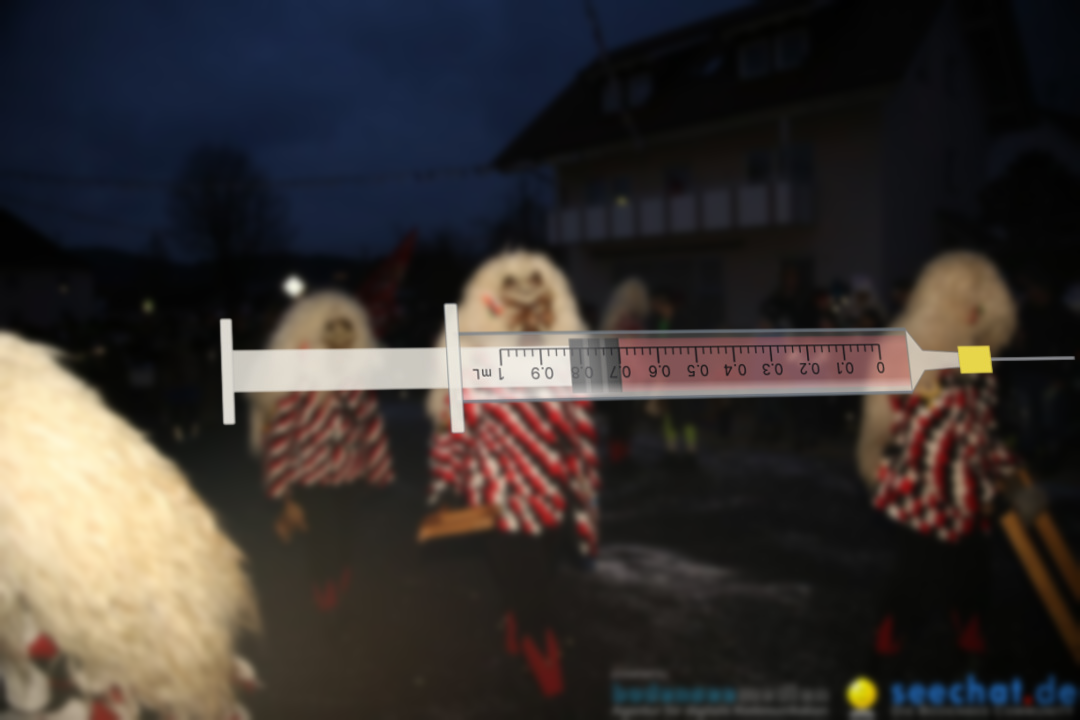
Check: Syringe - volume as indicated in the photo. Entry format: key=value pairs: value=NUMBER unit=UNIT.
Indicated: value=0.7 unit=mL
